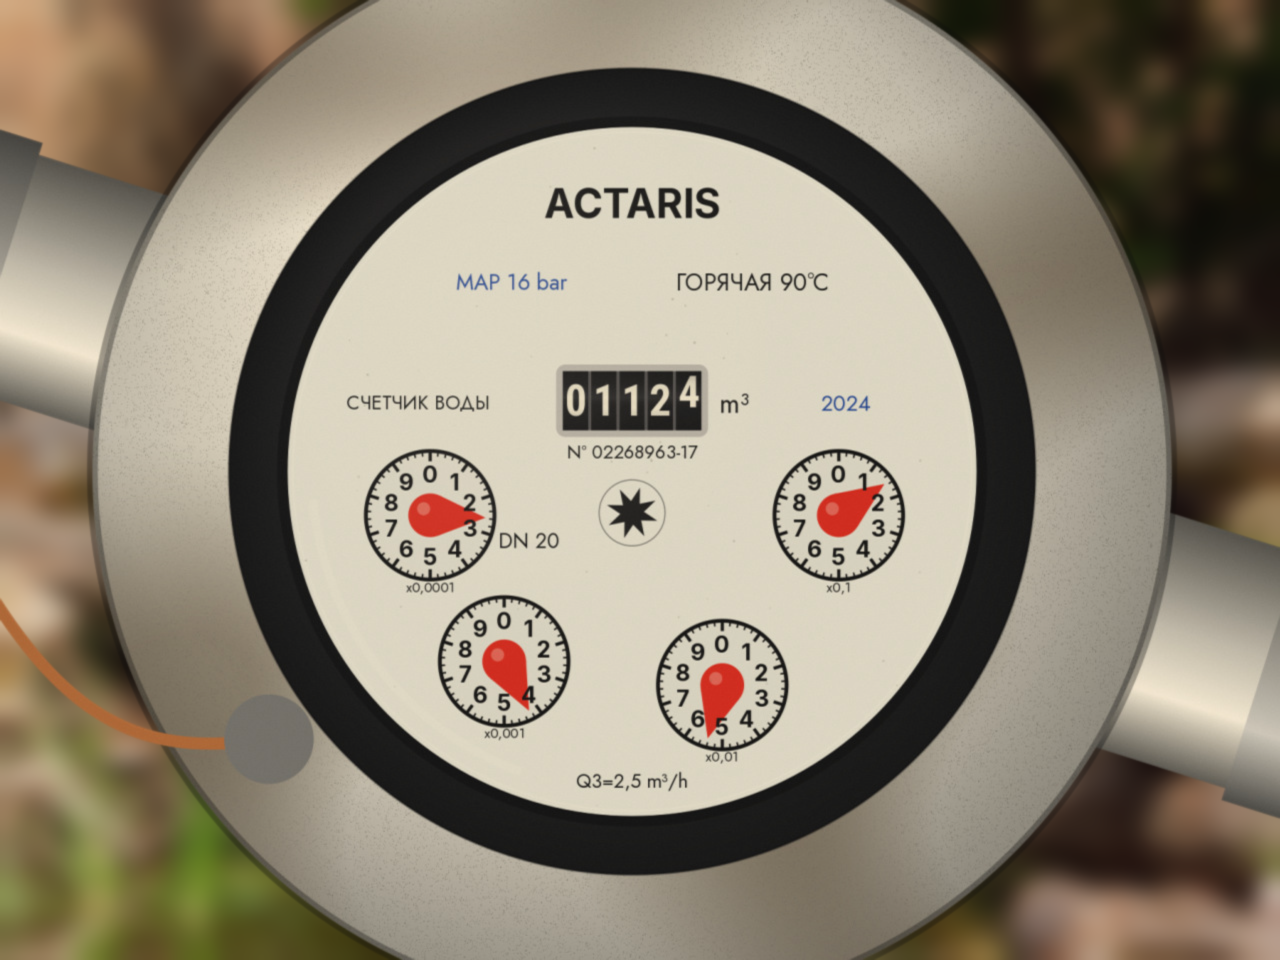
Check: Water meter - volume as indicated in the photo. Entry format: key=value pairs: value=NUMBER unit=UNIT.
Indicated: value=1124.1542 unit=m³
